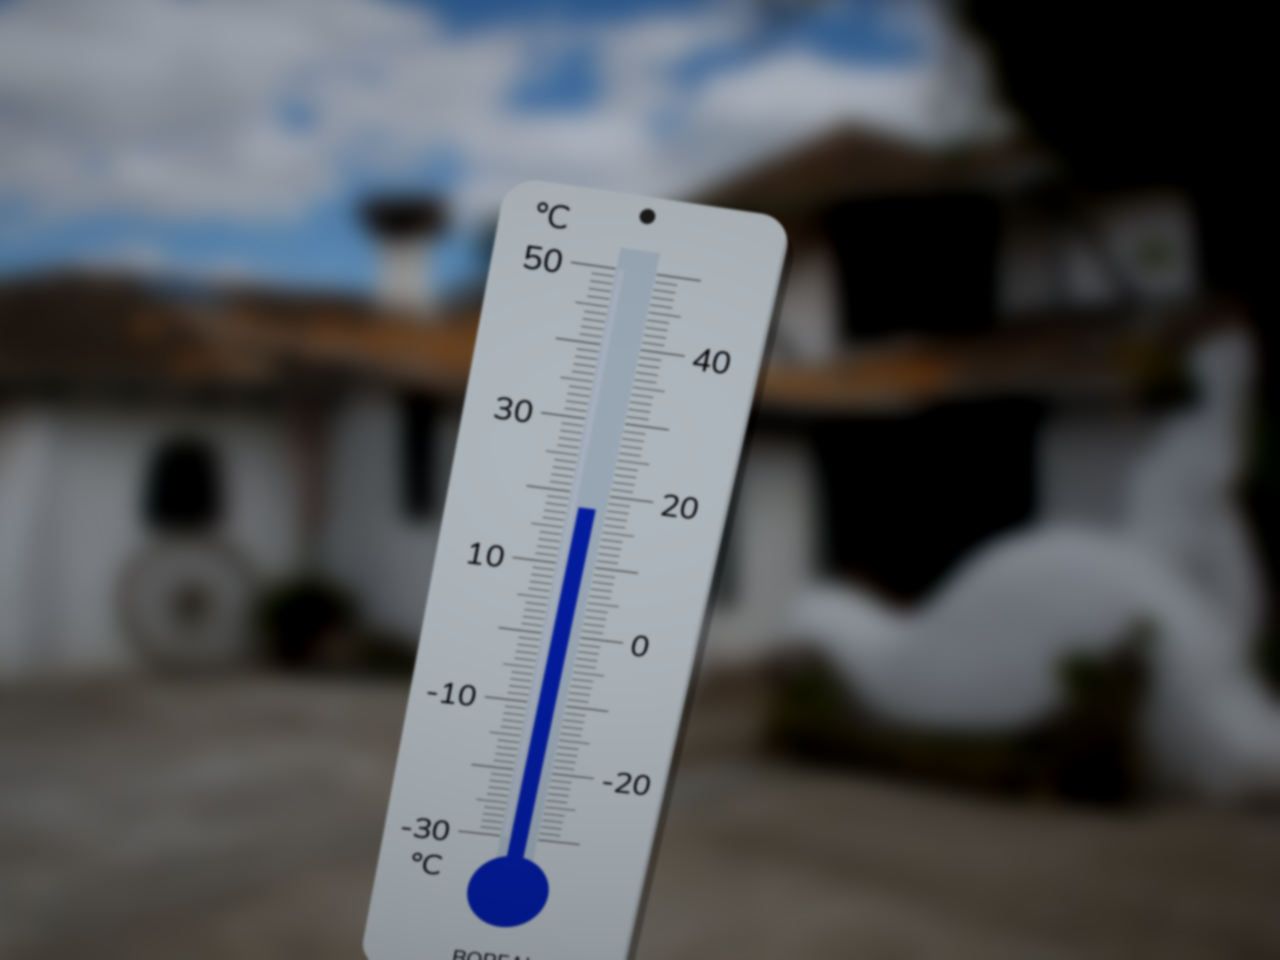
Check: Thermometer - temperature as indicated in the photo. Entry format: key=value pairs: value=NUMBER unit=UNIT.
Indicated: value=18 unit=°C
